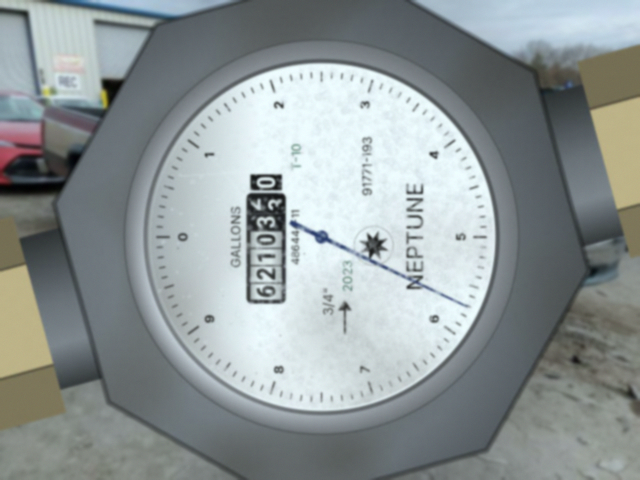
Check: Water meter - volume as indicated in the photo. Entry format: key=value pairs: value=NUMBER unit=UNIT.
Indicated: value=6210325.7 unit=gal
